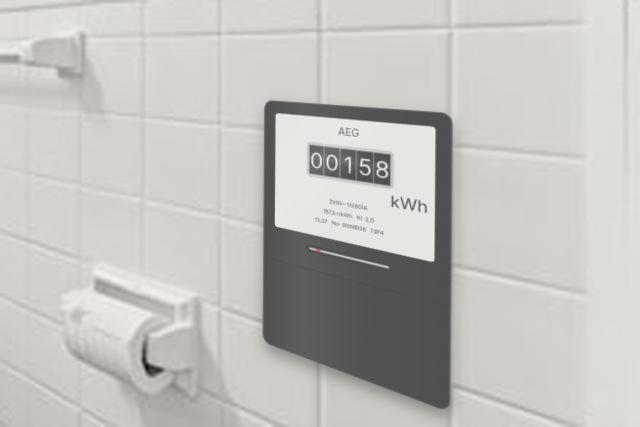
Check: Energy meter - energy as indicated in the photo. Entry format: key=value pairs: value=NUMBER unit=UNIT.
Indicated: value=158 unit=kWh
